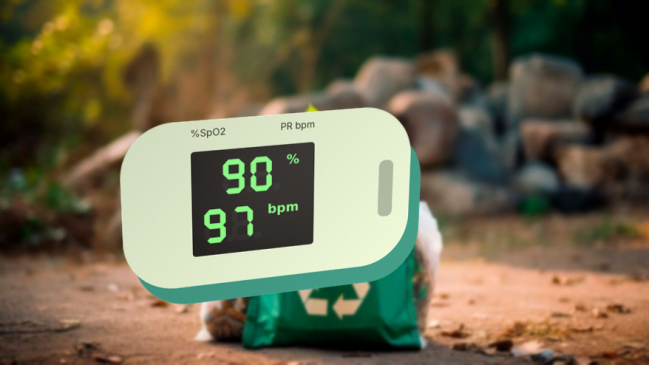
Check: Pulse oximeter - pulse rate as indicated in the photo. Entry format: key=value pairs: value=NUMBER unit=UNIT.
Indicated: value=97 unit=bpm
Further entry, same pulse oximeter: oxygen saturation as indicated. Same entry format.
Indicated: value=90 unit=%
